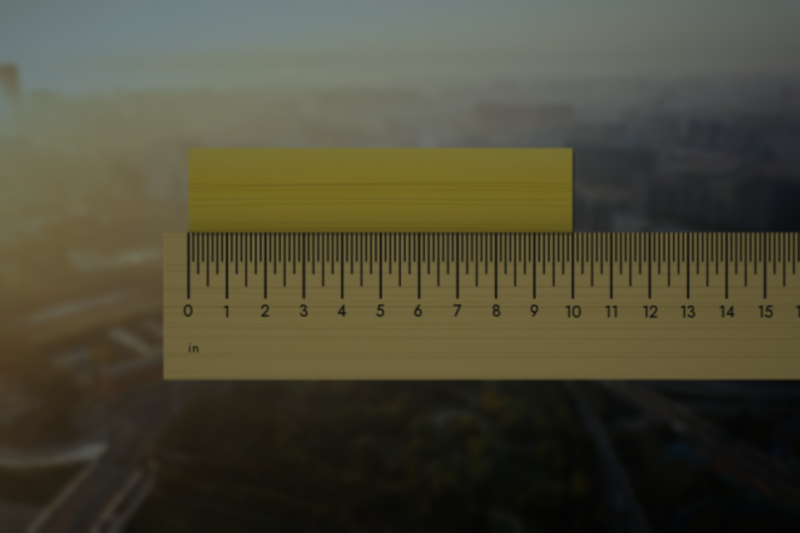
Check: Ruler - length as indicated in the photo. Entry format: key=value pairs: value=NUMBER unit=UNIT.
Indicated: value=10 unit=in
